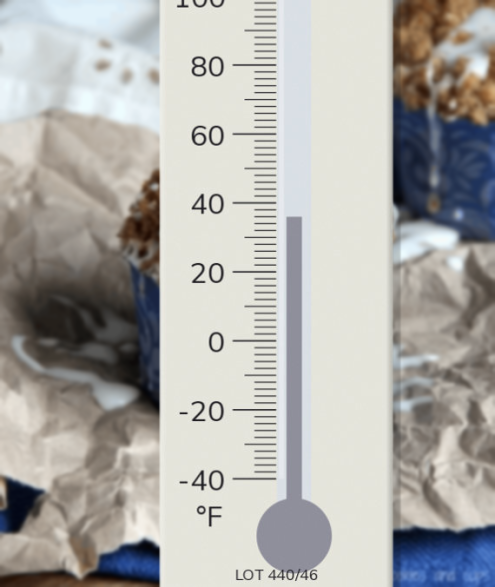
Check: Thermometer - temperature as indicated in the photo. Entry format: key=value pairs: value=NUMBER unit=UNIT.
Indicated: value=36 unit=°F
